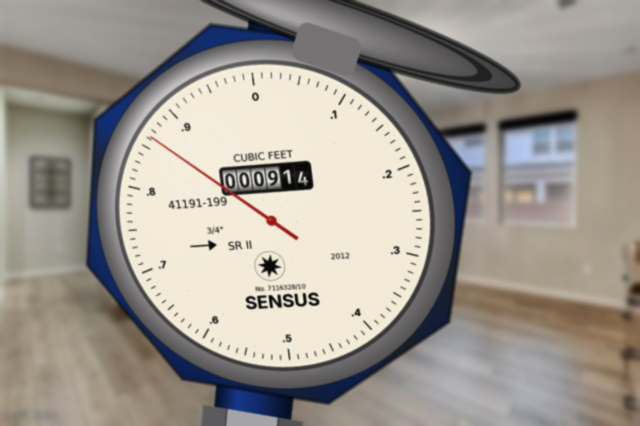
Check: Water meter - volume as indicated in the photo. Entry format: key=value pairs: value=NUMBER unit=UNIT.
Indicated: value=913.86 unit=ft³
